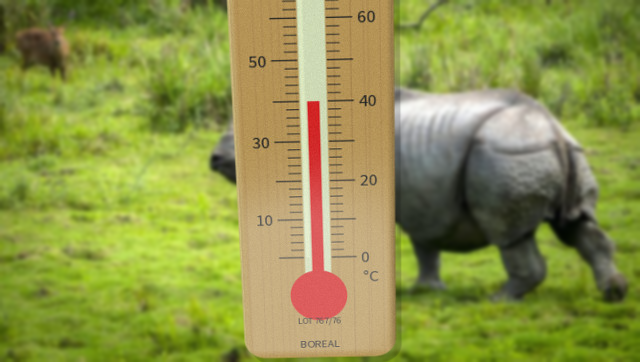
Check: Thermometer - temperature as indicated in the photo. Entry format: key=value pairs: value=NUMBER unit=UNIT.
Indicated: value=40 unit=°C
